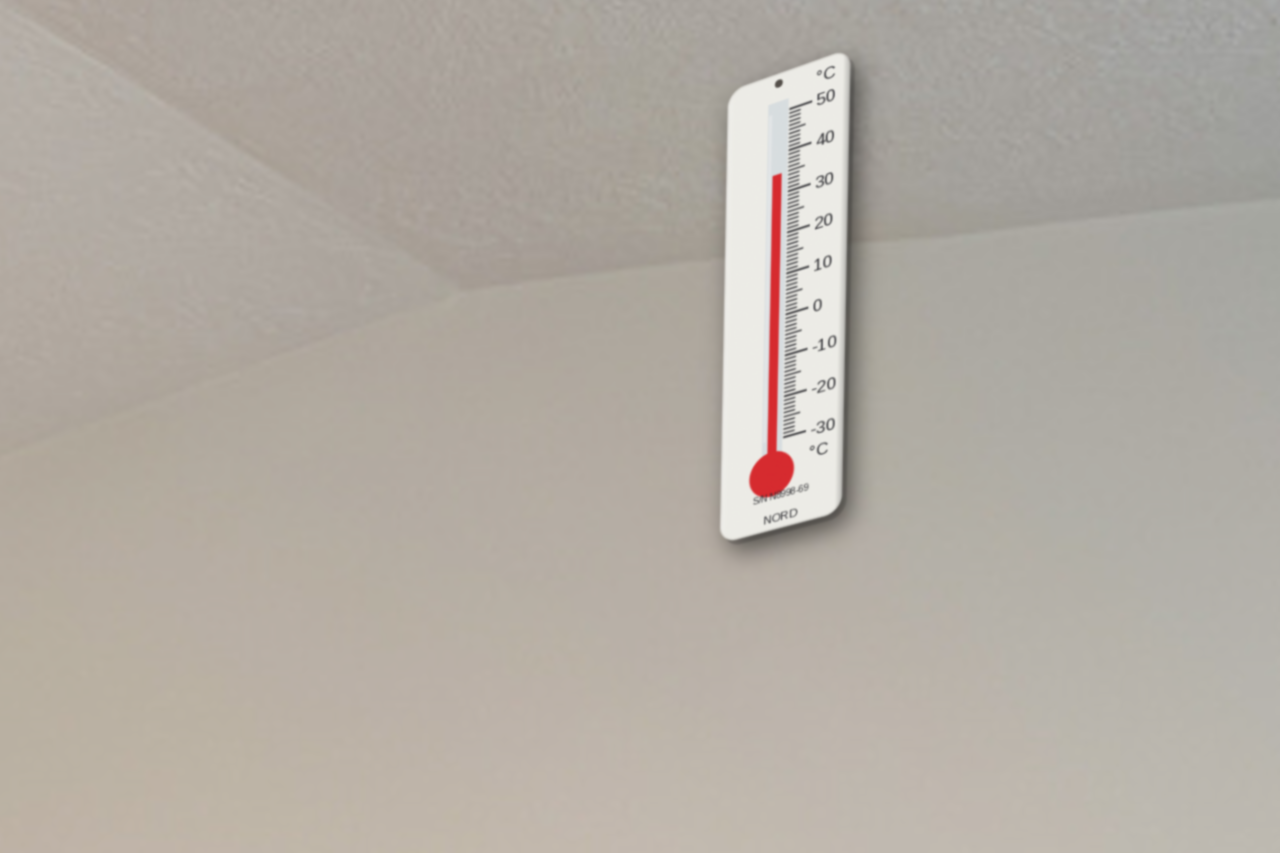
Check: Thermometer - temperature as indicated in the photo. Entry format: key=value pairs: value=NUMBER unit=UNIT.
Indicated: value=35 unit=°C
